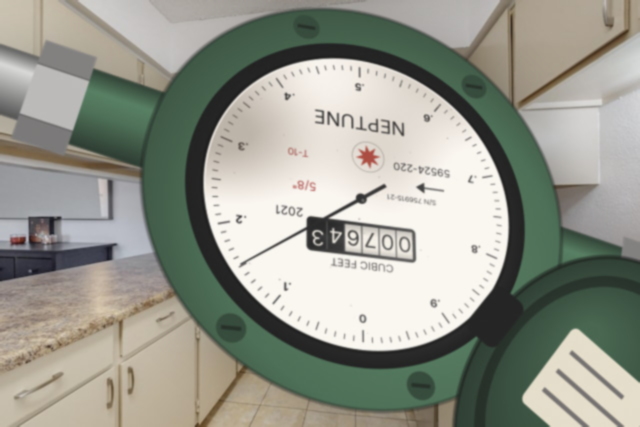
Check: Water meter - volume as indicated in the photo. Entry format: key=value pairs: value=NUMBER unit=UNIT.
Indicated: value=7643.15 unit=ft³
